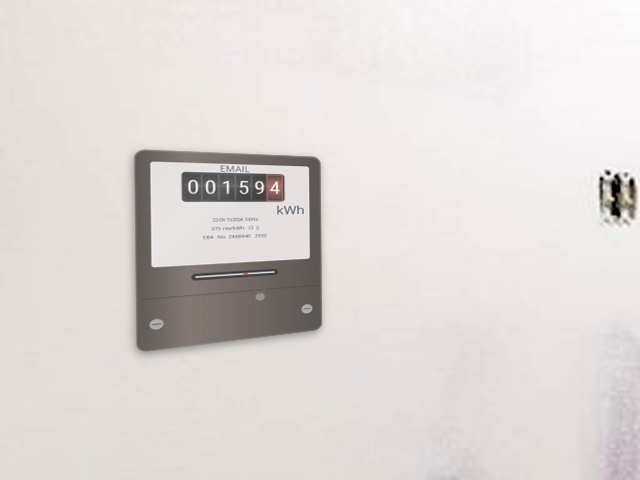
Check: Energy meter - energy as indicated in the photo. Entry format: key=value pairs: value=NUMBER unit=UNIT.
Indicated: value=159.4 unit=kWh
